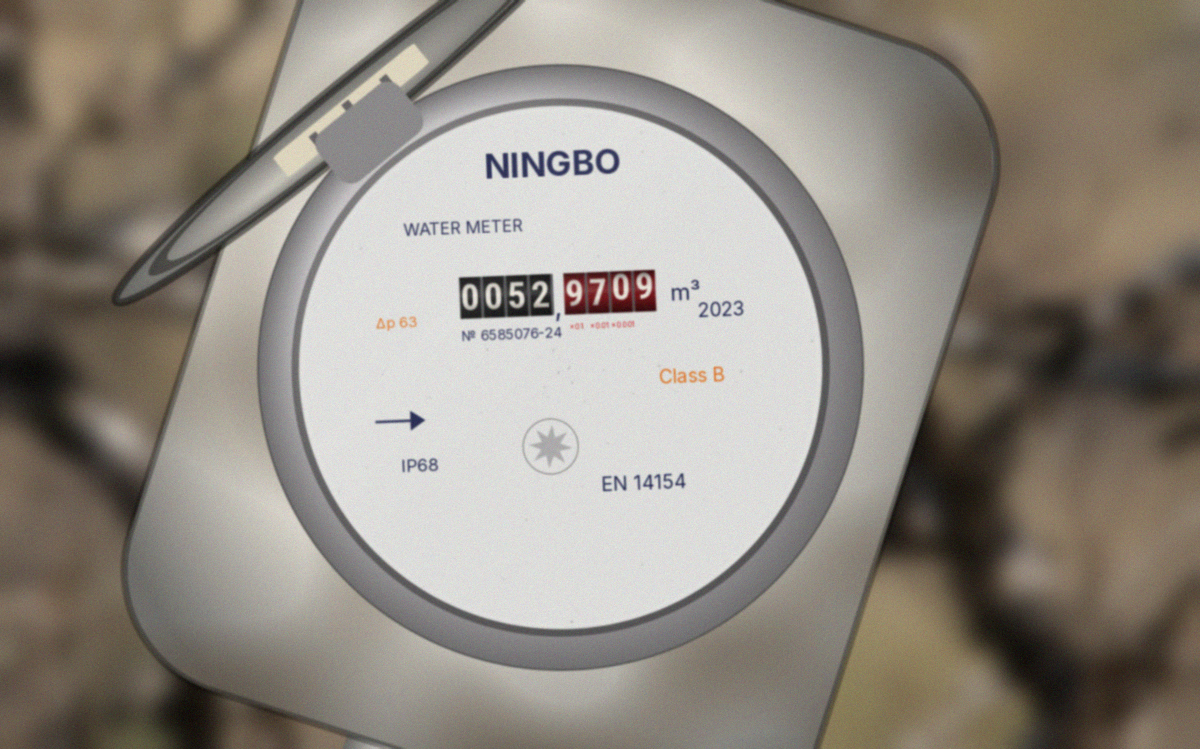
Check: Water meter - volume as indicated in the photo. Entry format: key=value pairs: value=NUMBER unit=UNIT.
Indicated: value=52.9709 unit=m³
